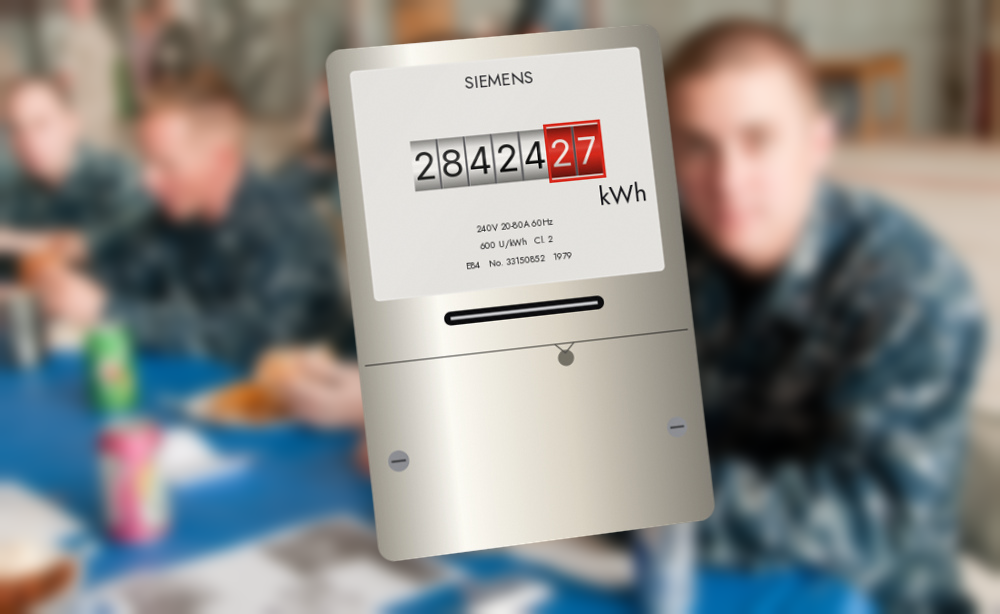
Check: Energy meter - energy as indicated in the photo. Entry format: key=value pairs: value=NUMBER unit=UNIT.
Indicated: value=28424.27 unit=kWh
